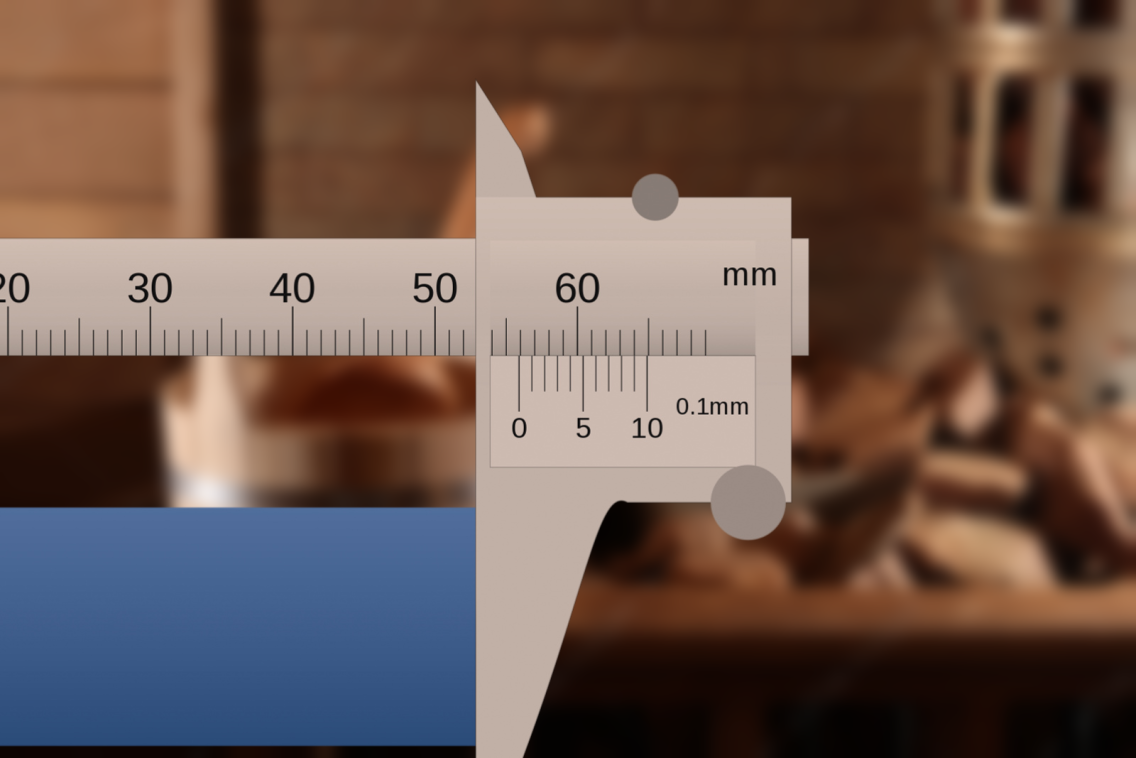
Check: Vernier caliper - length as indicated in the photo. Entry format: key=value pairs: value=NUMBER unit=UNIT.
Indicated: value=55.9 unit=mm
